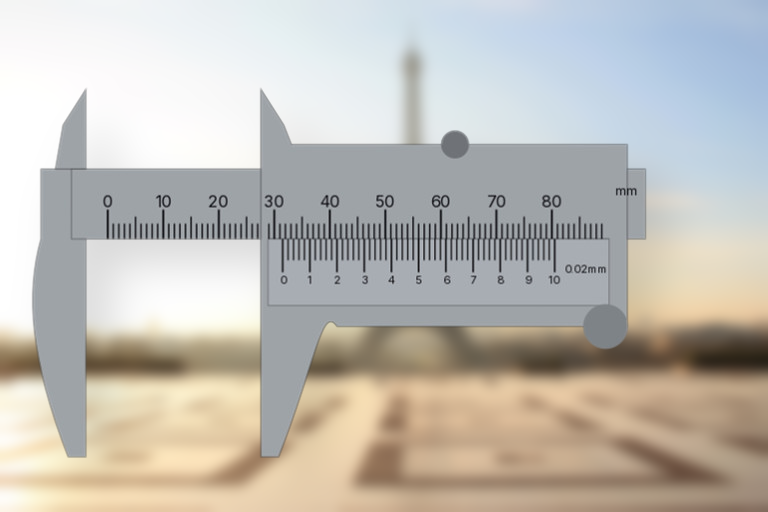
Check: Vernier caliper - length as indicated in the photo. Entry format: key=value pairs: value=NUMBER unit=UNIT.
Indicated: value=31.5 unit=mm
